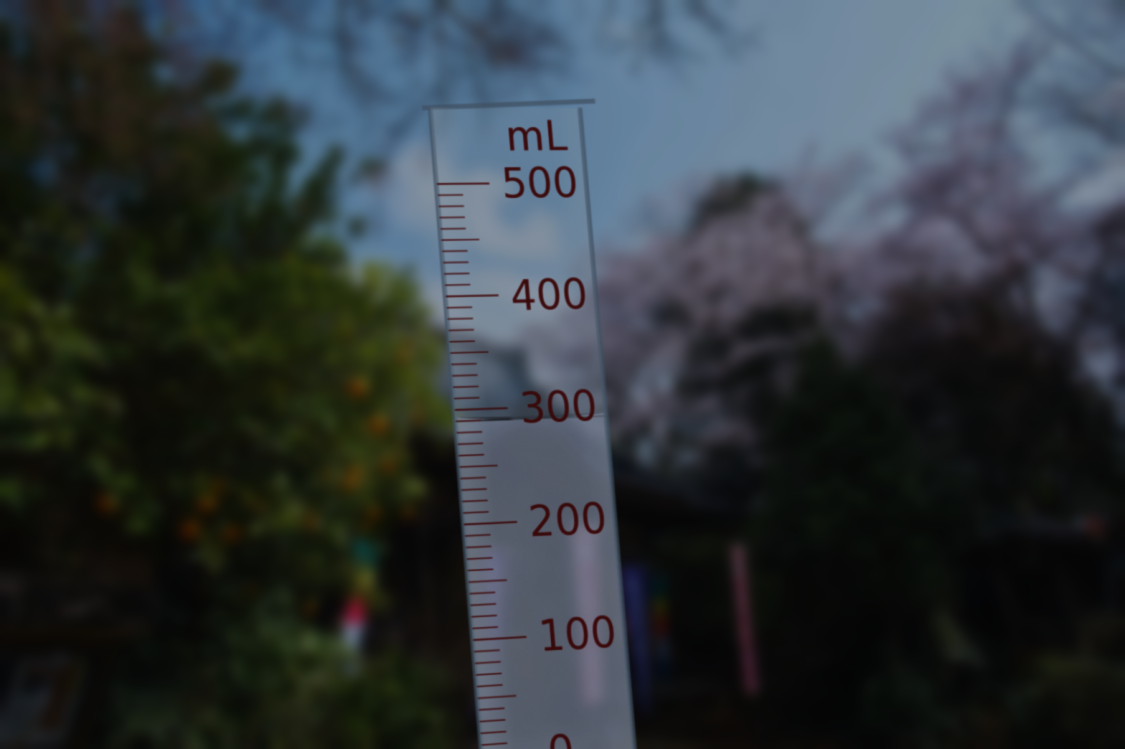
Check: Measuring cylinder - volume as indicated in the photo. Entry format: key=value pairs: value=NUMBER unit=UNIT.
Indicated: value=290 unit=mL
